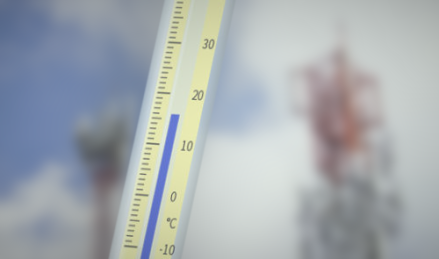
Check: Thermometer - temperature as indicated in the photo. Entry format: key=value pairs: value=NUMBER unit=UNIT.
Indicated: value=16 unit=°C
